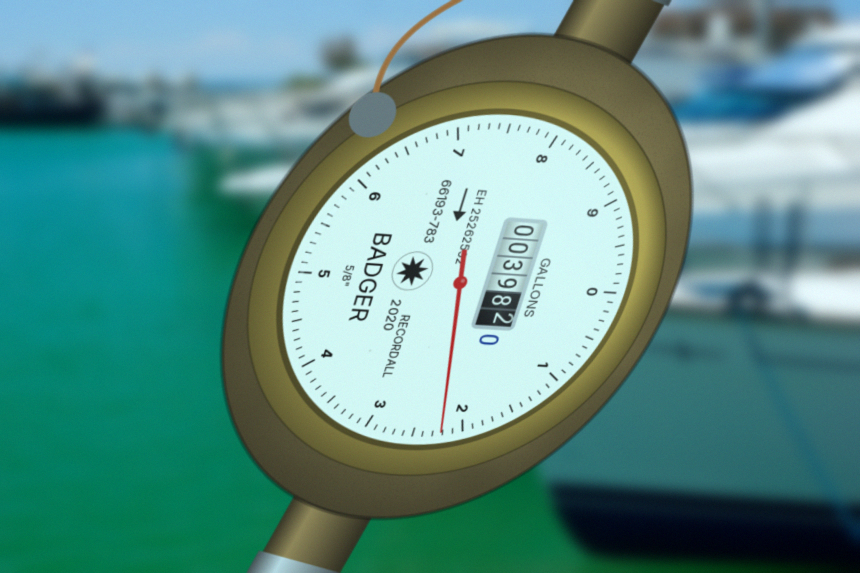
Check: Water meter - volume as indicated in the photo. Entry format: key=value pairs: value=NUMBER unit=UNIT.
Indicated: value=39822.2 unit=gal
